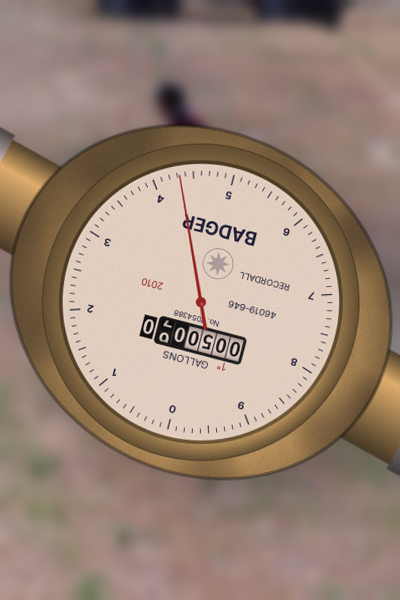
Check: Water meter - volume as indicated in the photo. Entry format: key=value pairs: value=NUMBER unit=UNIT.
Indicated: value=50064.3 unit=gal
